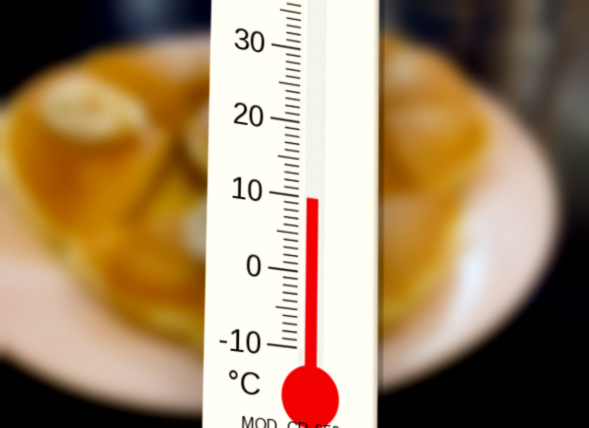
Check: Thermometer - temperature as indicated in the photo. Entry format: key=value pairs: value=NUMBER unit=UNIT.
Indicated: value=10 unit=°C
